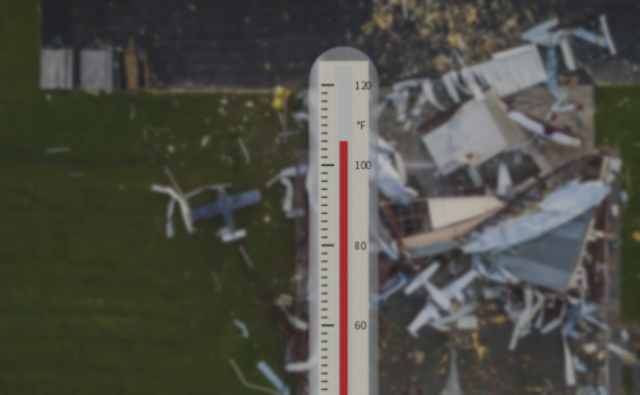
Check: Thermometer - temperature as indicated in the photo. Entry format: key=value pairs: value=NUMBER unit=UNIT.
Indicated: value=106 unit=°F
